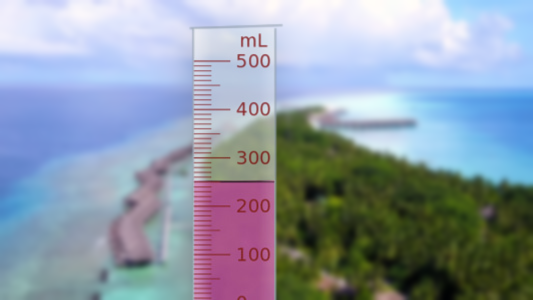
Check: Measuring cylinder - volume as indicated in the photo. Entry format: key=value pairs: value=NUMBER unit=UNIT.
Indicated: value=250 unit=mL
